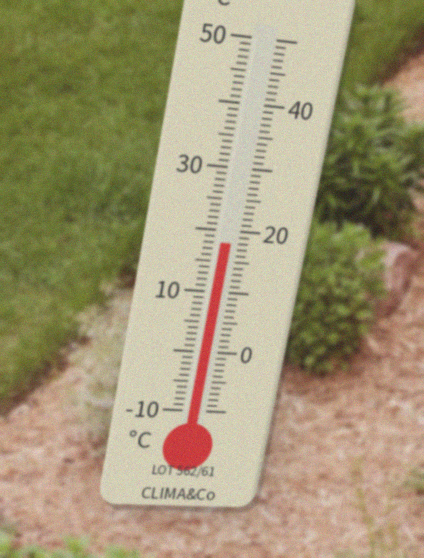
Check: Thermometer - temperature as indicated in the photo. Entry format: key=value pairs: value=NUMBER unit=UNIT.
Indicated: value=18 unit=°C
